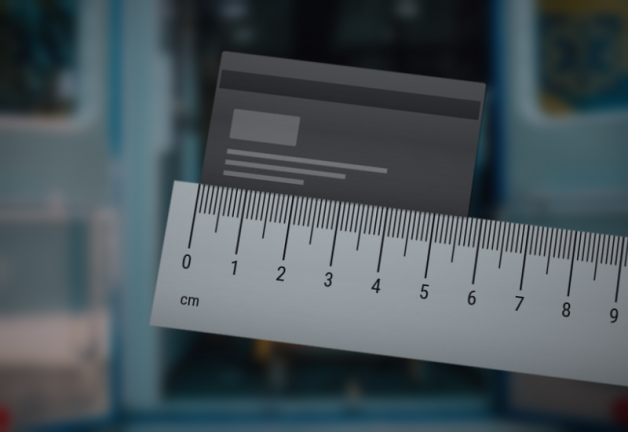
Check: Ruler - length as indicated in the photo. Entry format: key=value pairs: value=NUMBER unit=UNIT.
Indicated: value=5.7 unit=cm
